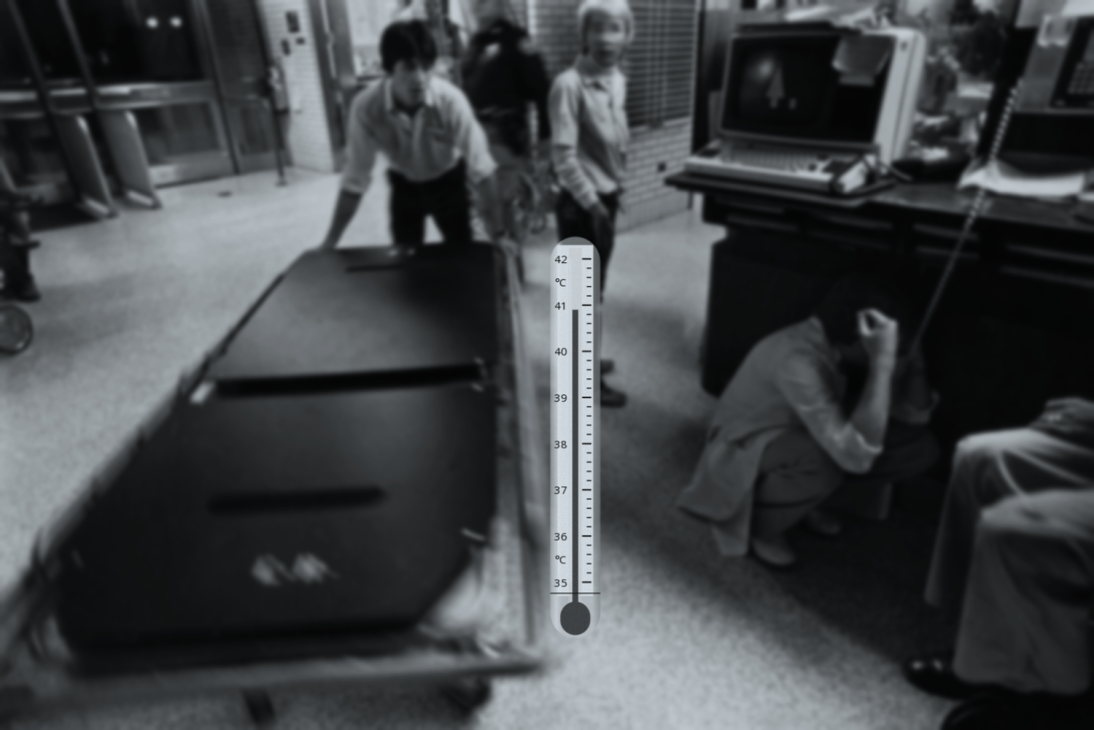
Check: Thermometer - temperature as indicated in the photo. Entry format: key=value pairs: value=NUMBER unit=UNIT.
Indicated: value=40.9 unit=°C
